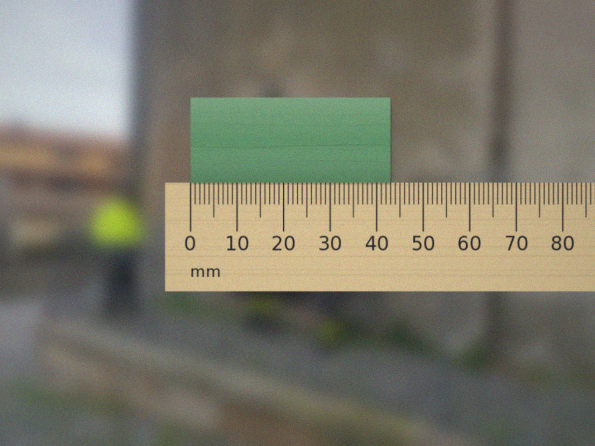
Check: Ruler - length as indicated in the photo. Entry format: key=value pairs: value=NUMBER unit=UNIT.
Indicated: value=43 unit=mm
